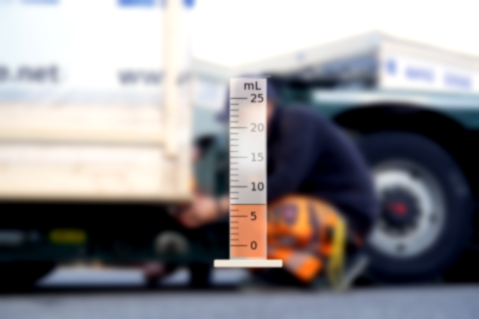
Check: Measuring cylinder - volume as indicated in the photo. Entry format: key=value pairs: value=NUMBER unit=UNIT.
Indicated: value=7 unit=mL
